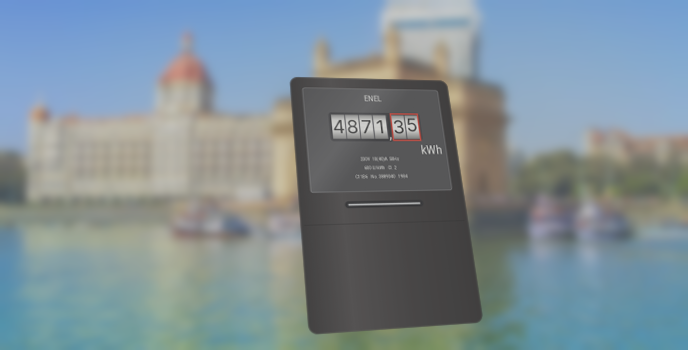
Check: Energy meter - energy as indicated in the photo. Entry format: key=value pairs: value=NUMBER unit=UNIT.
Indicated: value=4871.35 unit=kWh
